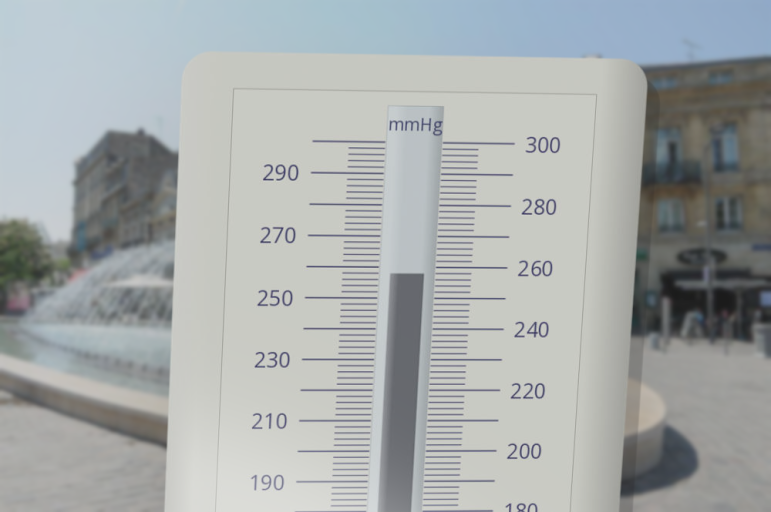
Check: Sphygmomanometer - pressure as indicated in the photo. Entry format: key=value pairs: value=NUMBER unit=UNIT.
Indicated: value=258 unit=mmHg
